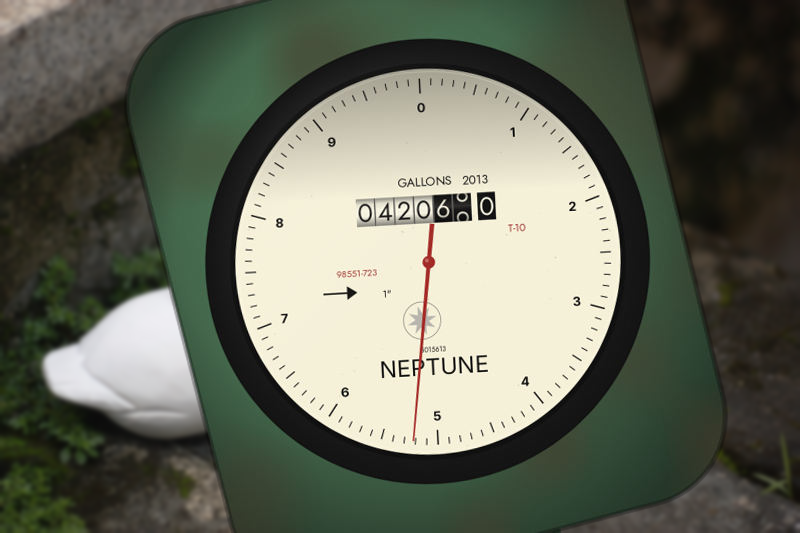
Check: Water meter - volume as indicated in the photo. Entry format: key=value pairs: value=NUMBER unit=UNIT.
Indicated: value=420685.2 unit=gal
